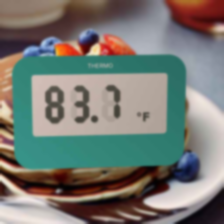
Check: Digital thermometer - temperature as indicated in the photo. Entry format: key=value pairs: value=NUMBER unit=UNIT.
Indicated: value=83.7 unit=°F
